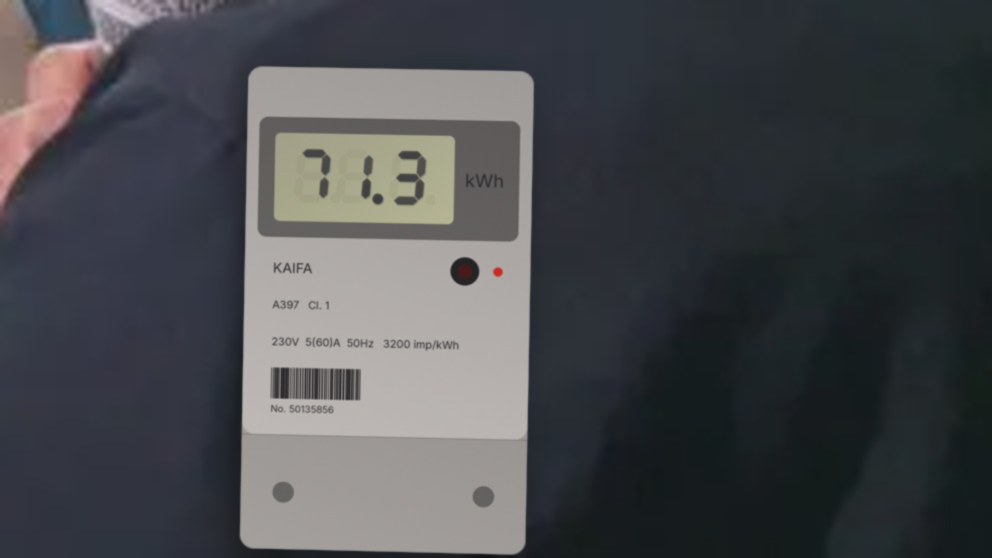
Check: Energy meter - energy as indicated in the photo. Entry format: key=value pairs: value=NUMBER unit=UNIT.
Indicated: value=71.3 unit=kWh
